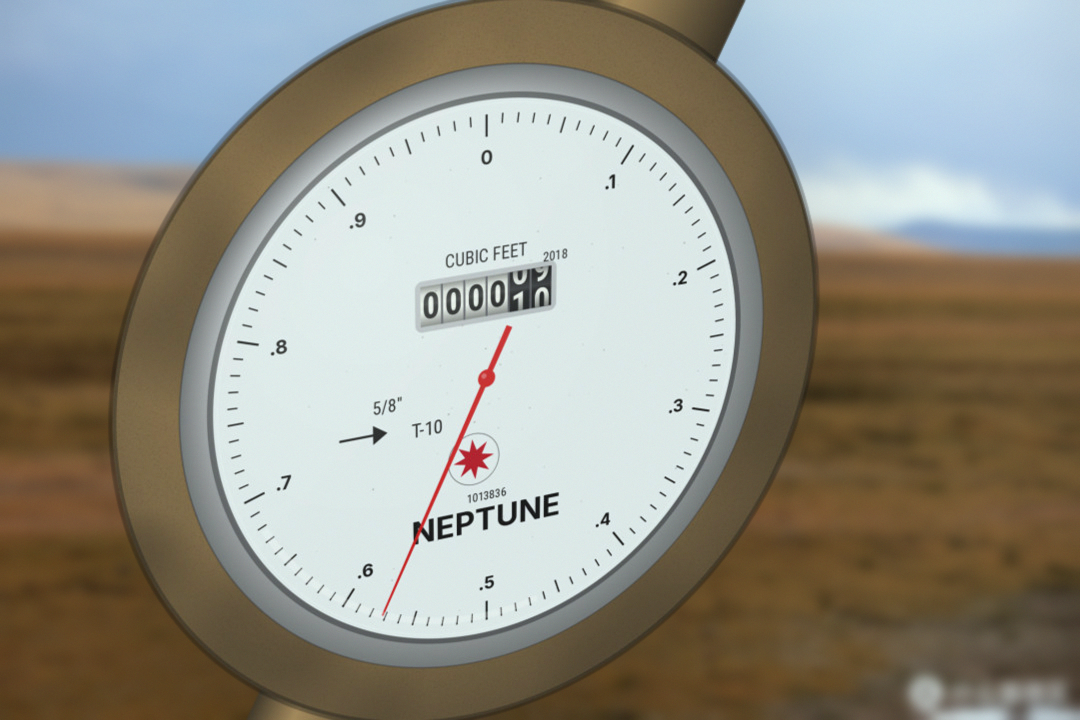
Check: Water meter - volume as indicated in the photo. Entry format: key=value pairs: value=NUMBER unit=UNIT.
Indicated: value=9.57 unit=ft³
